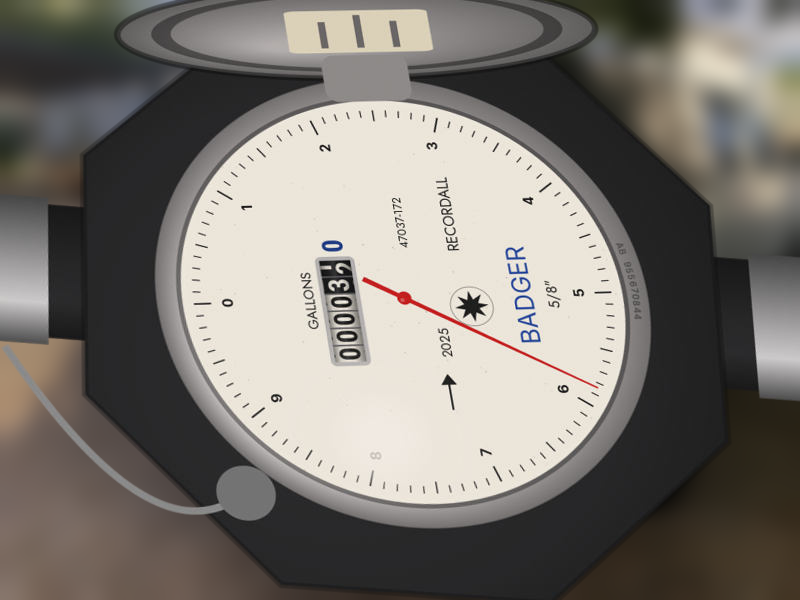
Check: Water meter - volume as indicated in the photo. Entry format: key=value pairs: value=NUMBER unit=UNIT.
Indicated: value=315.8 unit=gal
